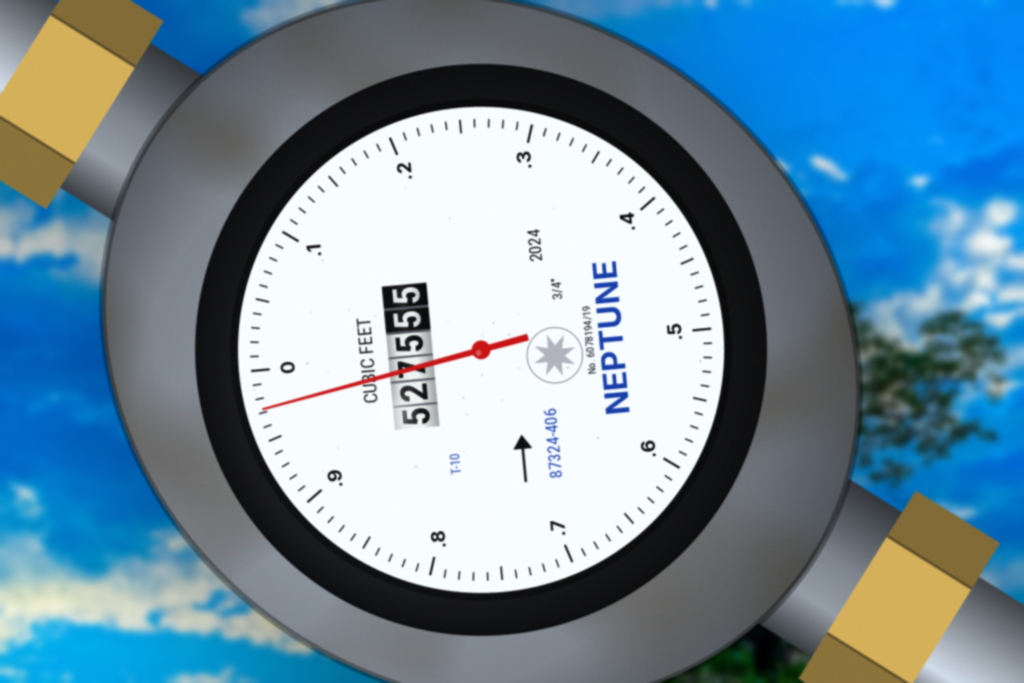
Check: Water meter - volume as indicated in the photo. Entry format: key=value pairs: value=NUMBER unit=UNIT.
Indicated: value=527554.97 unit=ft³
